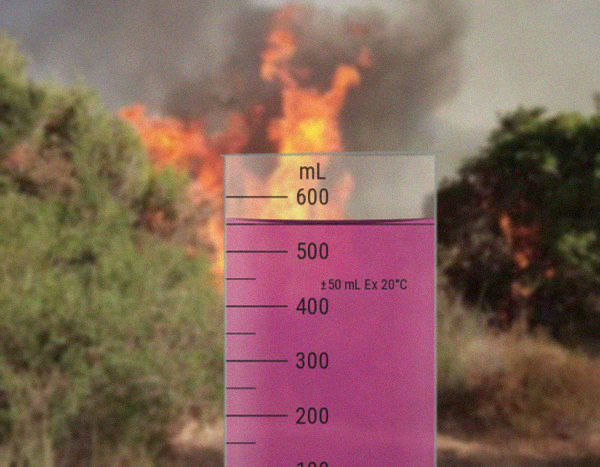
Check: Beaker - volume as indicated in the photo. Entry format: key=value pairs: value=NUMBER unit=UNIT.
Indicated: value=550 unit=mL
